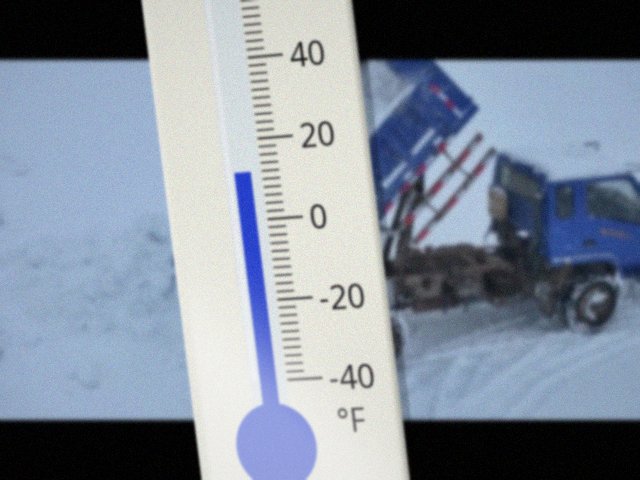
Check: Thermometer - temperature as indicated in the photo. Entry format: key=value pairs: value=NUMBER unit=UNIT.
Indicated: value=12 unit=°F
